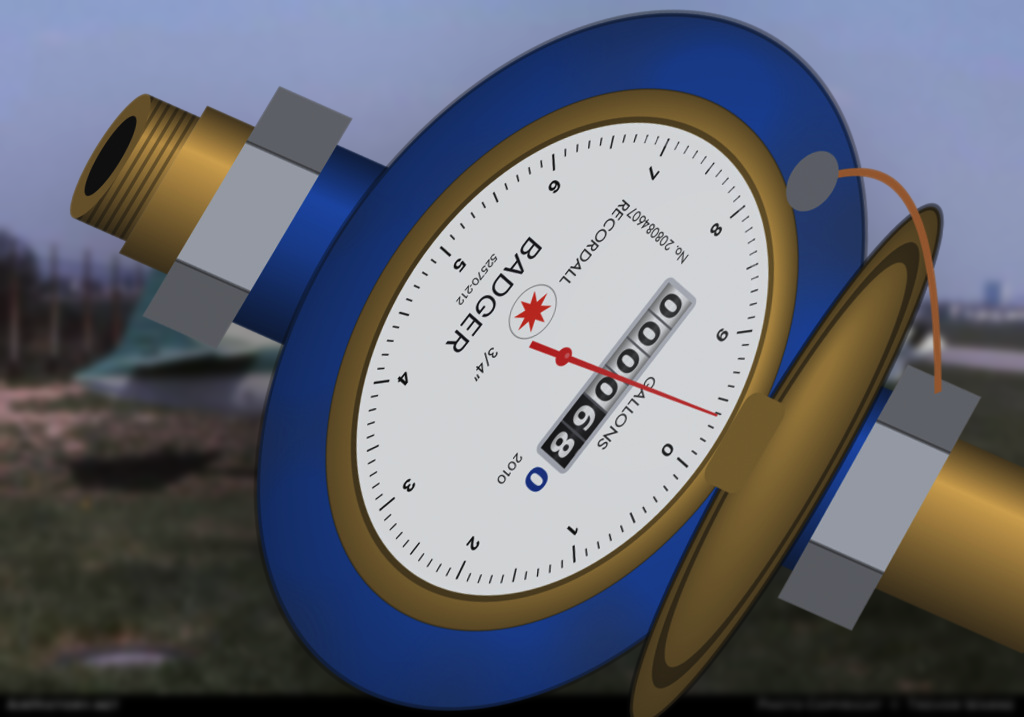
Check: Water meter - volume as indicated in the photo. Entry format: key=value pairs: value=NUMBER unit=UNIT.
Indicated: value=679.6 unit=gal
